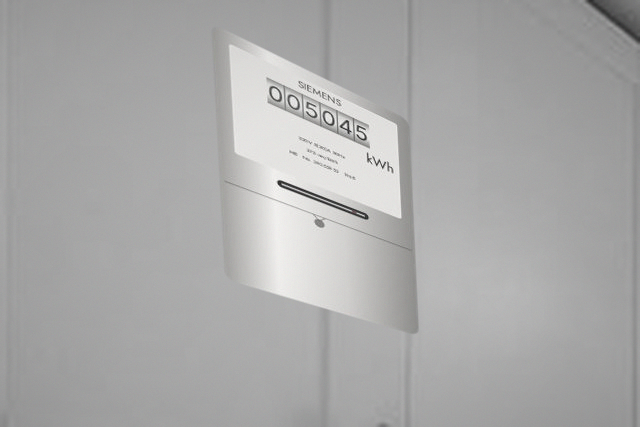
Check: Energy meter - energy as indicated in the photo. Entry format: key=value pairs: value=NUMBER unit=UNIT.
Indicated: value=5045 unit=kWh
